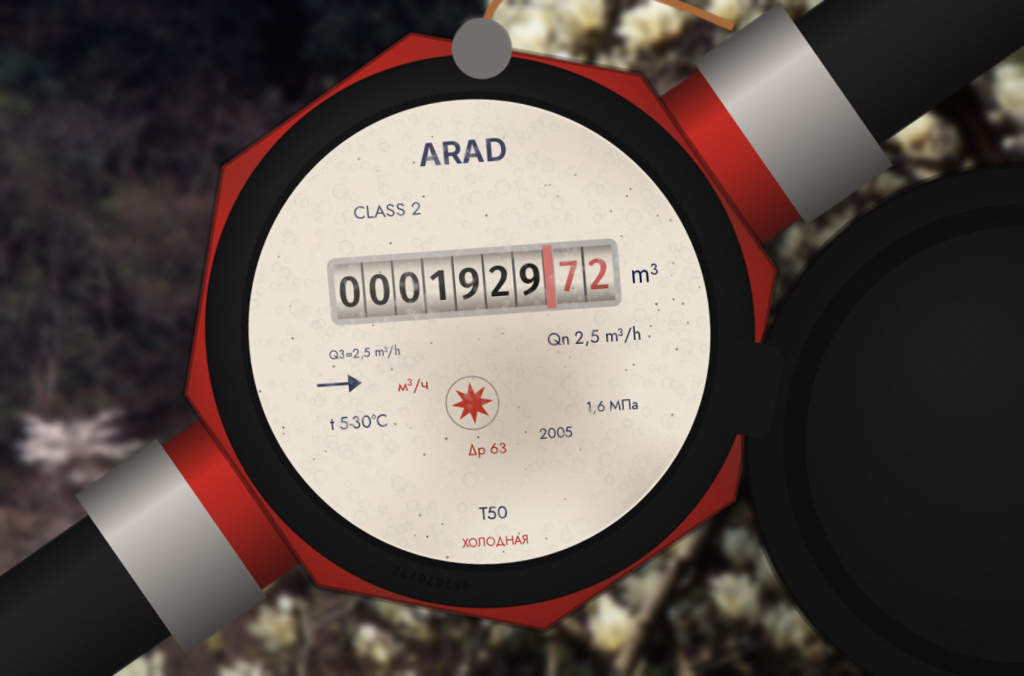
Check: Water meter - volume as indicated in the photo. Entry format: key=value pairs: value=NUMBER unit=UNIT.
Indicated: value=1929.72 unit=m³
